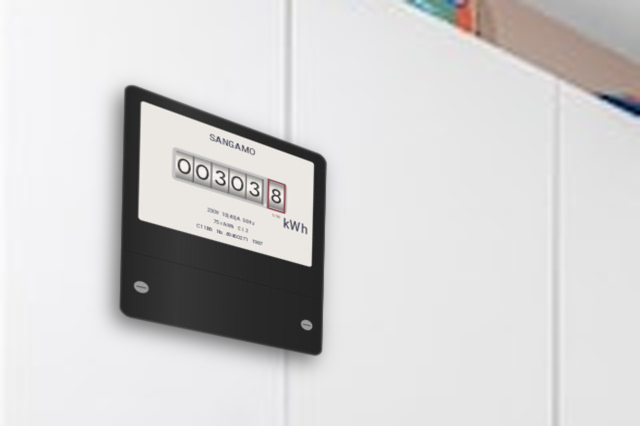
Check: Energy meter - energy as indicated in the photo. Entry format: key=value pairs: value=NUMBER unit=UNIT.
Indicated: value=303.8 unit=kWh
